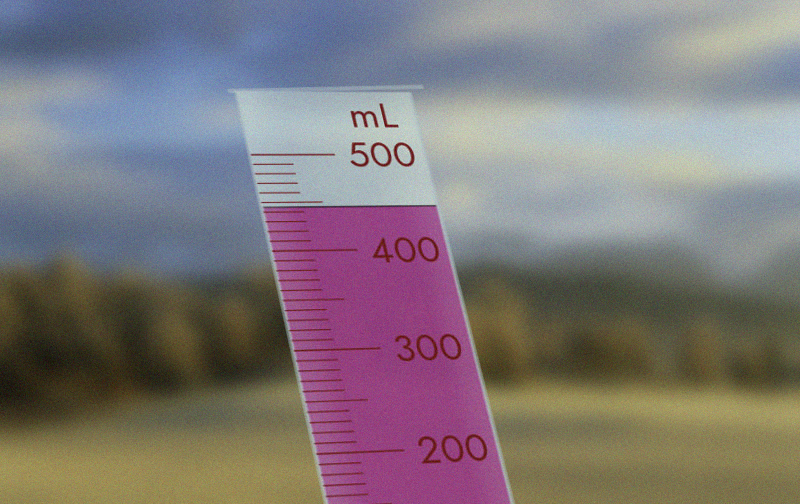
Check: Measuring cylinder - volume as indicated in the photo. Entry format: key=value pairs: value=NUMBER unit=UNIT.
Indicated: value=445 unit=mL
